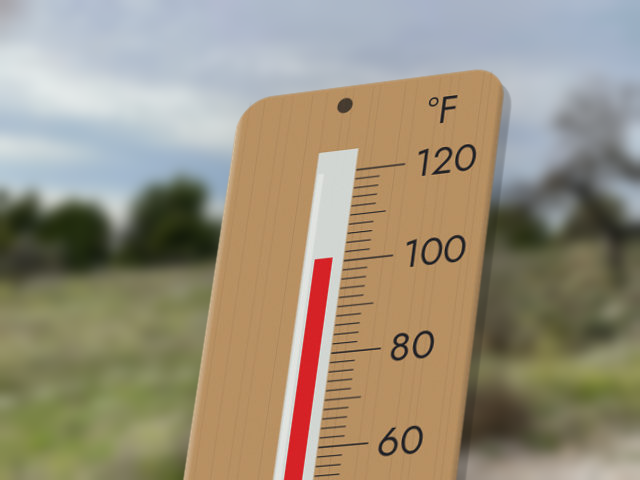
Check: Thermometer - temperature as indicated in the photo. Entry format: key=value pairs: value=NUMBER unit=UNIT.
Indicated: value=101 unit=°F
